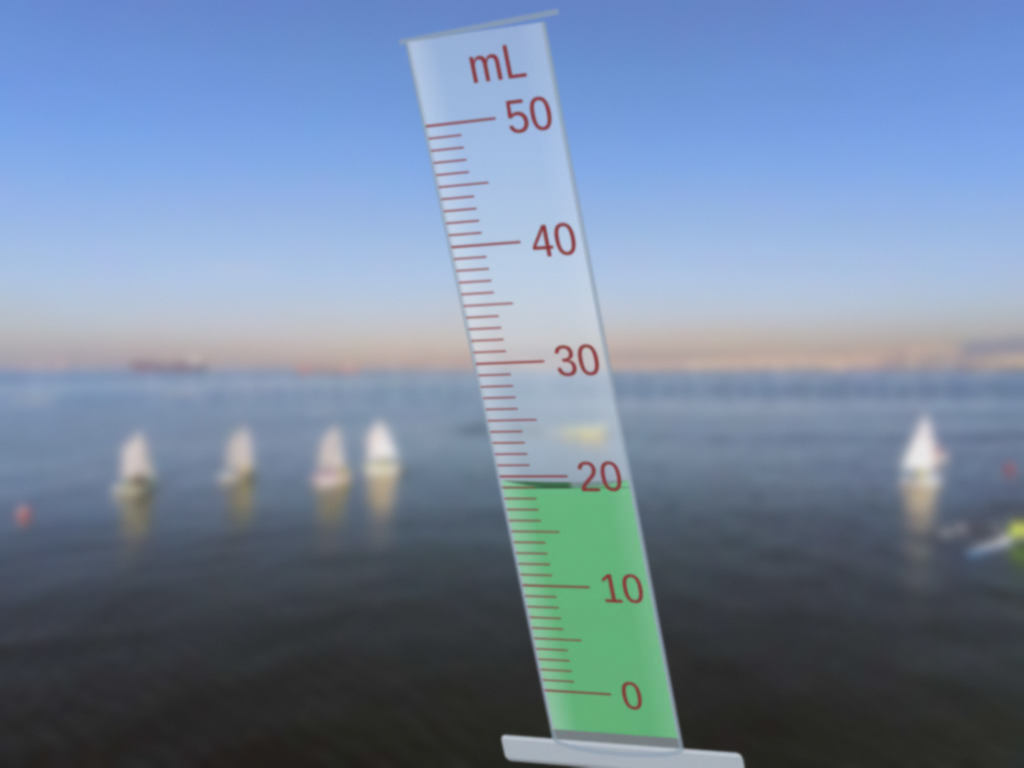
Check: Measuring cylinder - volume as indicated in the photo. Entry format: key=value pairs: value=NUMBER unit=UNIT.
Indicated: value=19 unit=mL
